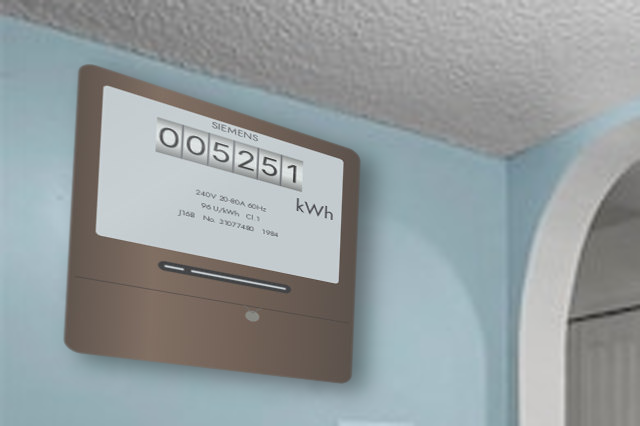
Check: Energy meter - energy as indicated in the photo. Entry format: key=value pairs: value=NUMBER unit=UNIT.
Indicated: value=5251 unit=kWh
